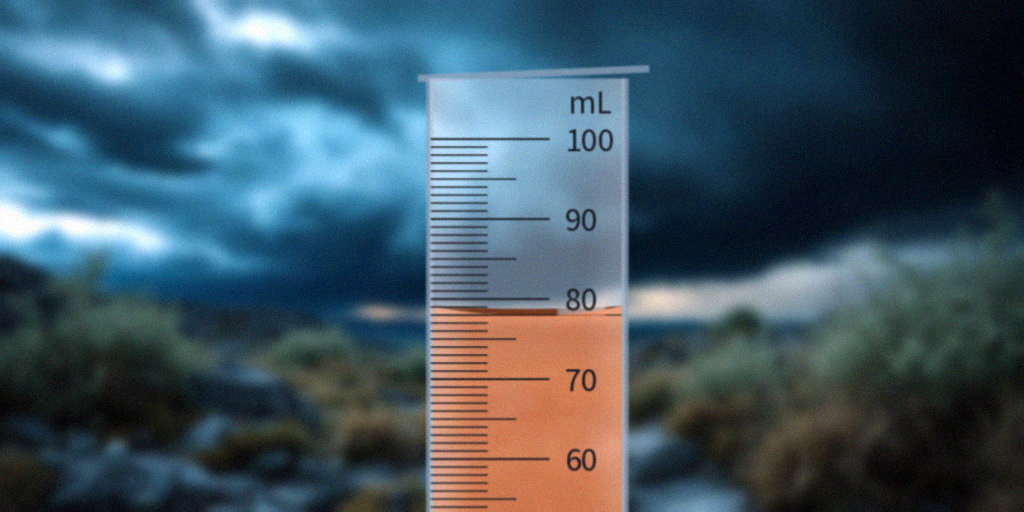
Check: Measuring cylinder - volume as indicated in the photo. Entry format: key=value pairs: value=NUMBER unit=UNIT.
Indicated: value=78 unit=mL
